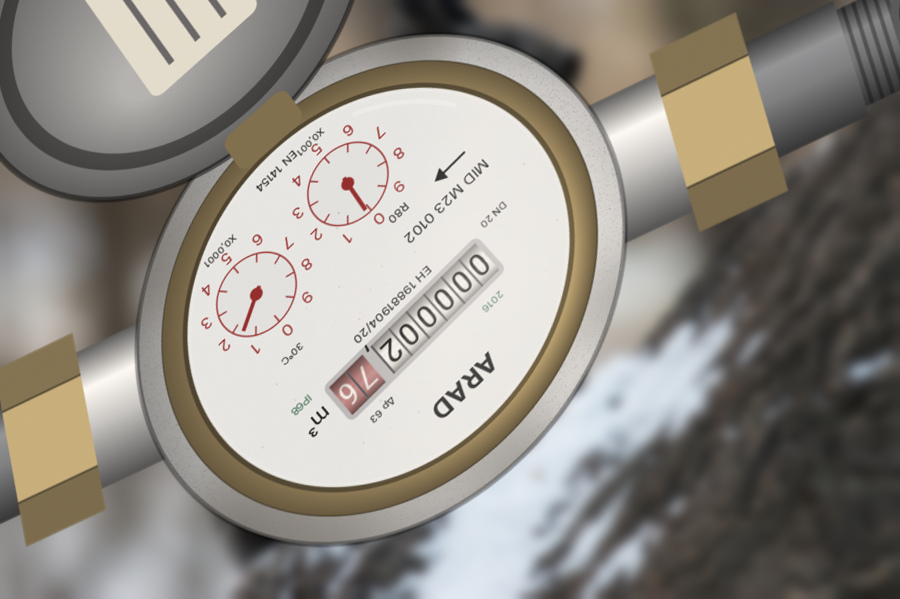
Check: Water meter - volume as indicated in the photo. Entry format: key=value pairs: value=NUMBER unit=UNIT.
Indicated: value=2.7601 unit=m³
